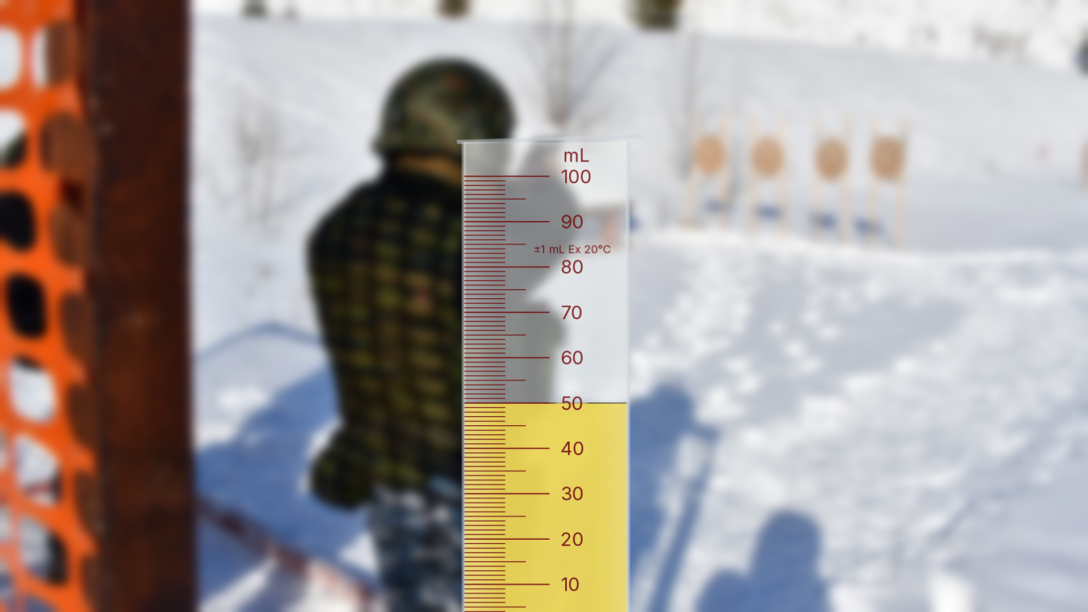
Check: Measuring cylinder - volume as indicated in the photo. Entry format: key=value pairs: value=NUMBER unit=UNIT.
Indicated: value=50 unit=mL
